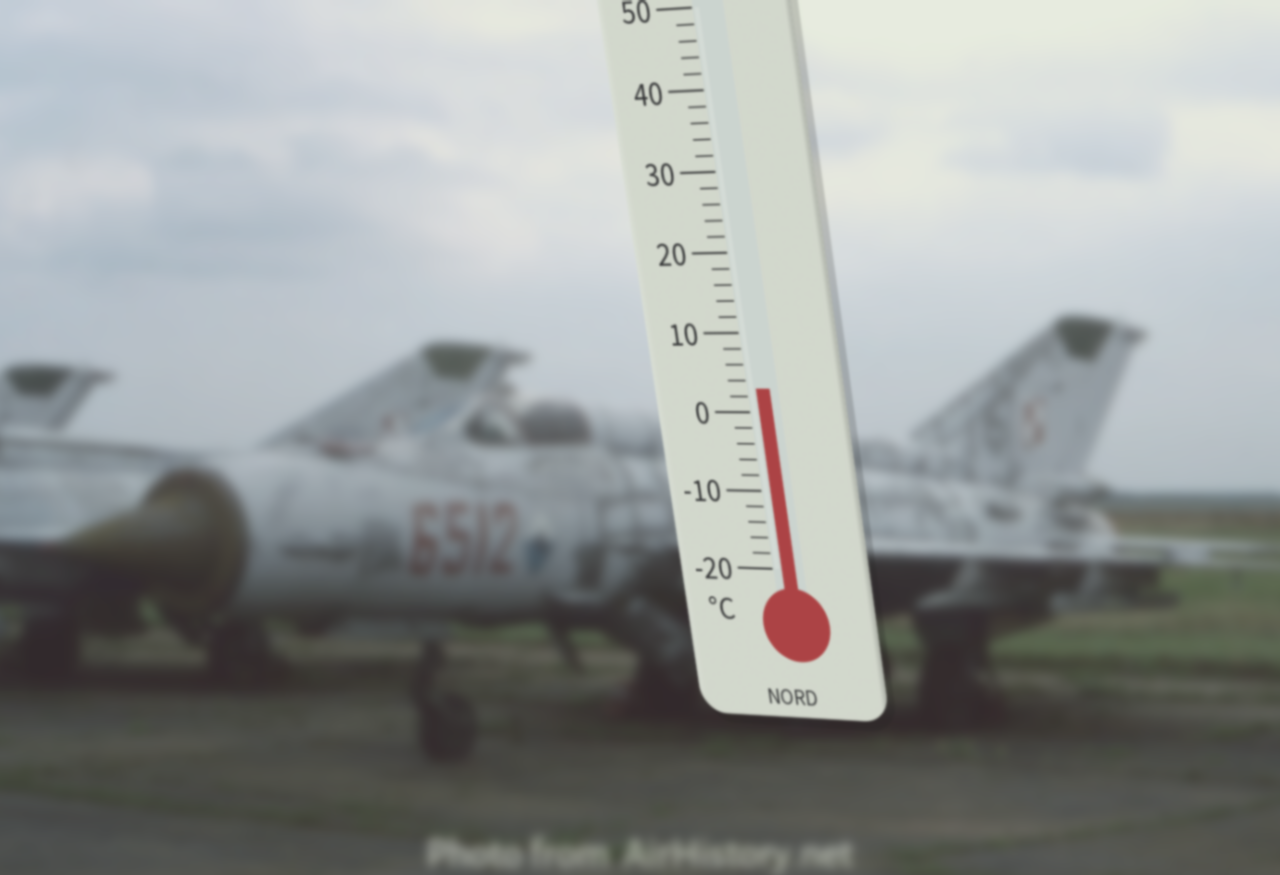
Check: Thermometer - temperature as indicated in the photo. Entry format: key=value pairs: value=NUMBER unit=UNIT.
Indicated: value=3 unit=°C
